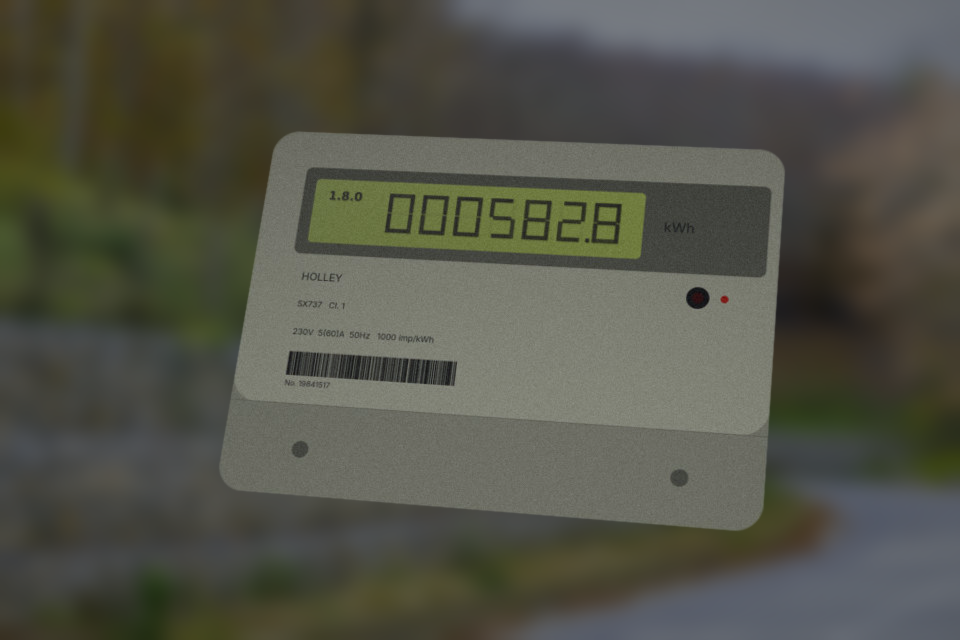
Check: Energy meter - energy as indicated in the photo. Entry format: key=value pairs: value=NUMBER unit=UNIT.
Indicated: value=582.8 unit=kWh
